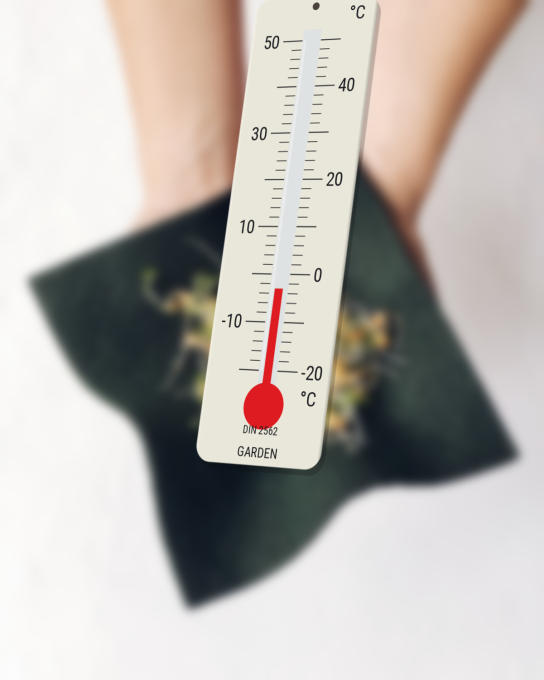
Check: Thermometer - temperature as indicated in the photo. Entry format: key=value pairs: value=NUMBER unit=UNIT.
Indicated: value=-3 unit=°C
